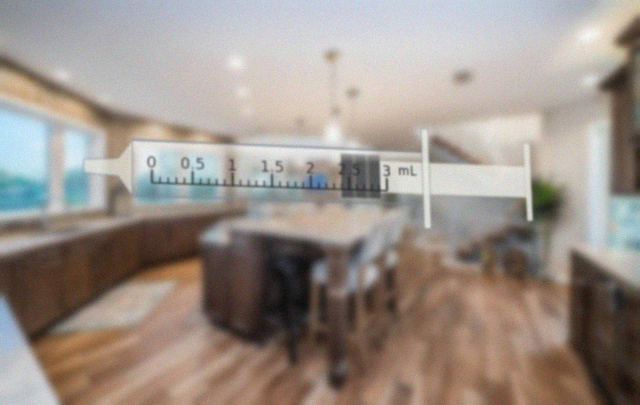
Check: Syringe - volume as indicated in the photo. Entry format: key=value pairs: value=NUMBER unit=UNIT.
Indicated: value=2.4 unit=mL
